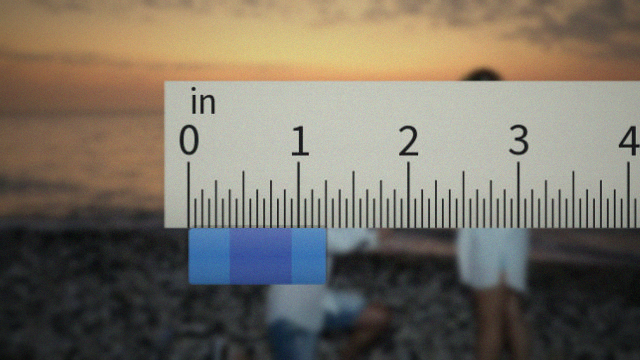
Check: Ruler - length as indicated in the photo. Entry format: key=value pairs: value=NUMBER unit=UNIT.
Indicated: value=1.25 unit=in
